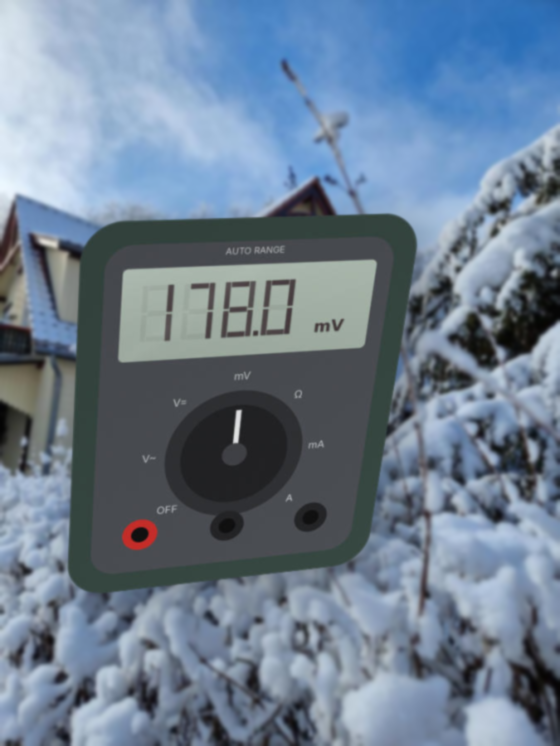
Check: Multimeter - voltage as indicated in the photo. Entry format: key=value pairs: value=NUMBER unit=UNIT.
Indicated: value=178.0 unit=mV
